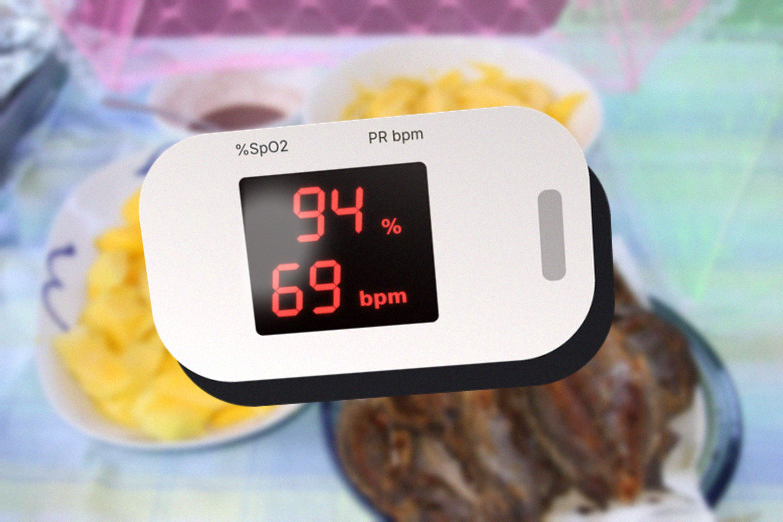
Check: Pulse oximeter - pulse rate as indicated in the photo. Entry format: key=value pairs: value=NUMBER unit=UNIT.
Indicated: value=69 unit=bpm
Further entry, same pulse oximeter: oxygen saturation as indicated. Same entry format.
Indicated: value=94 unit=%
